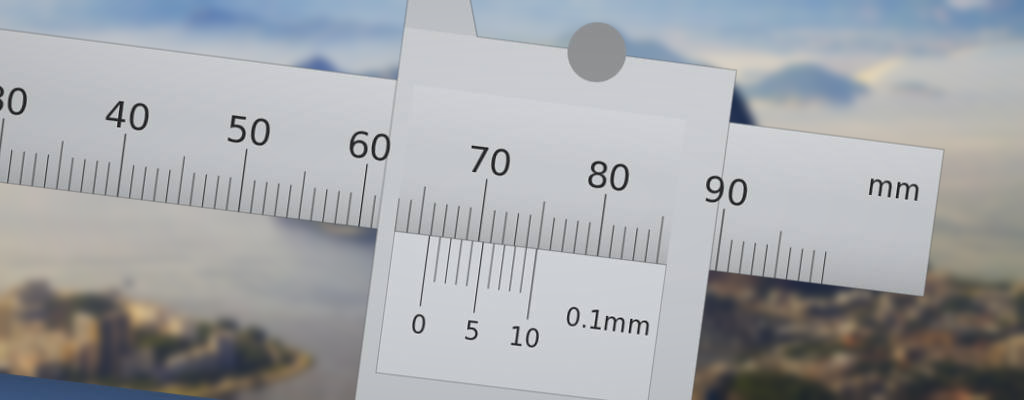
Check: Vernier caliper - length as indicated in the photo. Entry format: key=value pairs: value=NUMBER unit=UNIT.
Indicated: value=65.9 unit=mm
